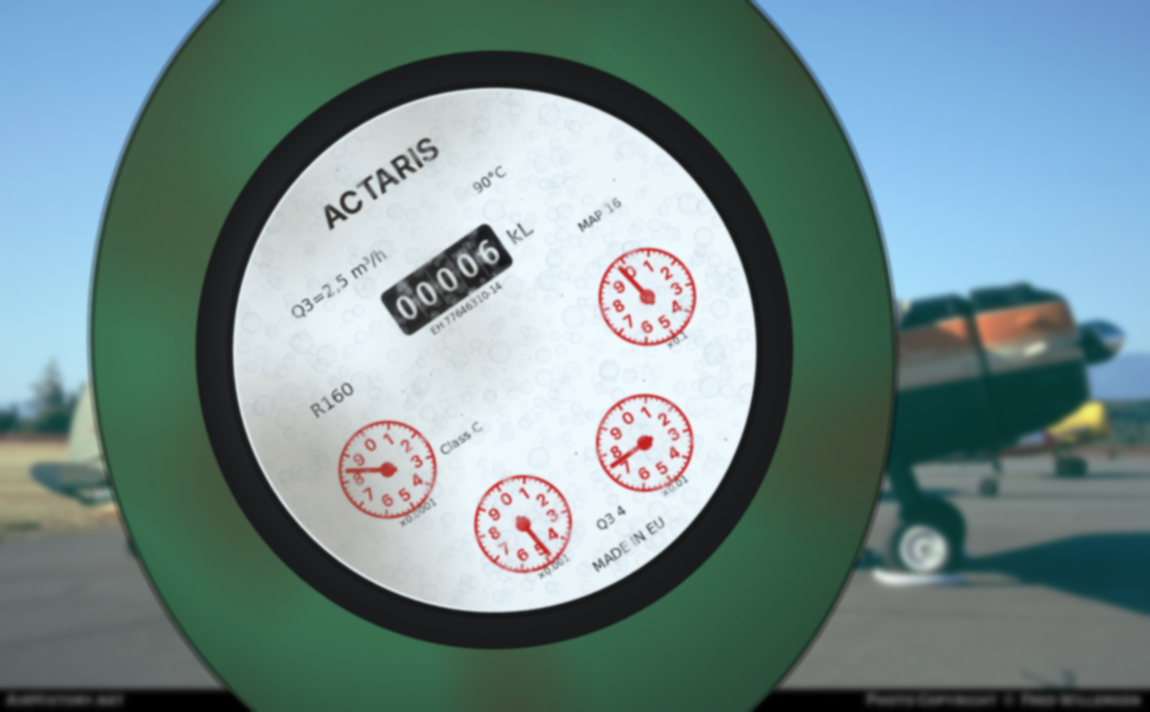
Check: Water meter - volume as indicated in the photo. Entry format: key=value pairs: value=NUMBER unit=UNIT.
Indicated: value=5.9748 unit=kL
